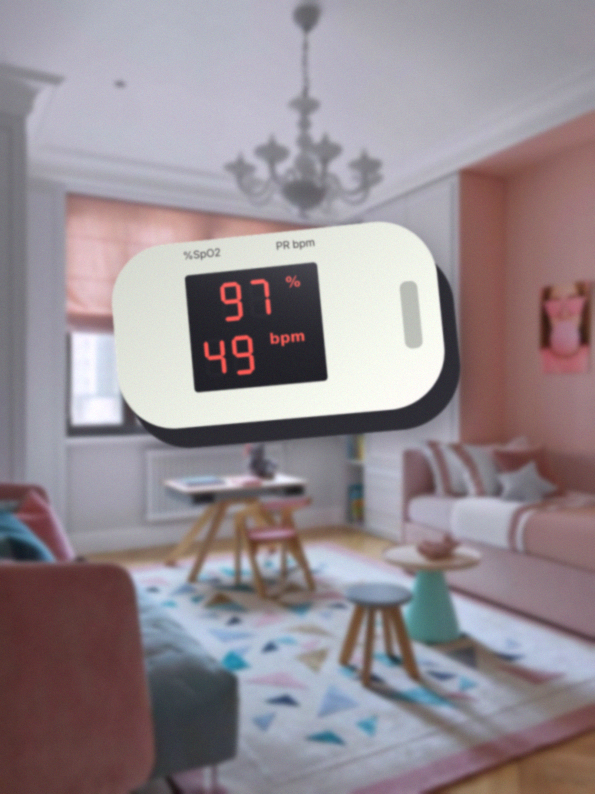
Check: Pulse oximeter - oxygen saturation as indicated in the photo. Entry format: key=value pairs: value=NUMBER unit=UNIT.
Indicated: value=97 unit=%
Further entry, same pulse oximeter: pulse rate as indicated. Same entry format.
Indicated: value=49 unit=bpm
